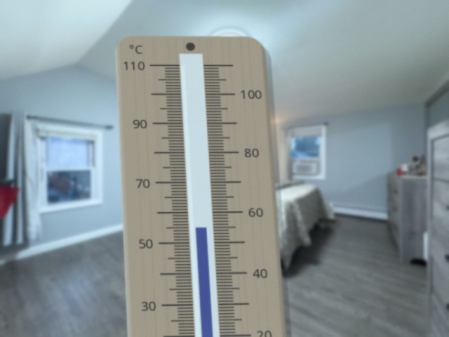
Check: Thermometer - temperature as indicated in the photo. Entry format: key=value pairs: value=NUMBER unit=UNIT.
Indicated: value=55 unit=°C
